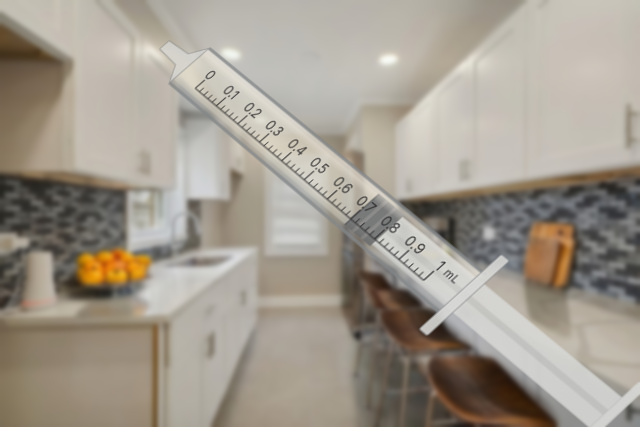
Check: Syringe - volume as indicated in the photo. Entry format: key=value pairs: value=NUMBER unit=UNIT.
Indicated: value=0.7 unit=mL
